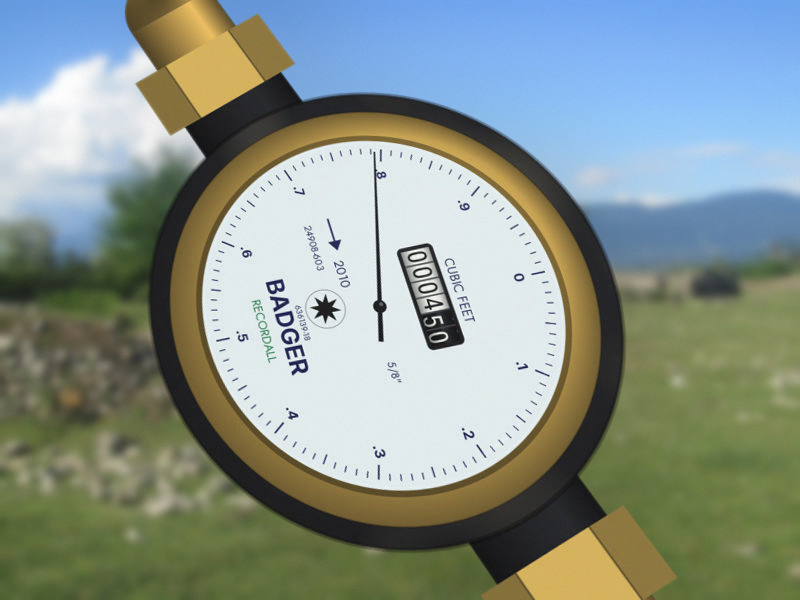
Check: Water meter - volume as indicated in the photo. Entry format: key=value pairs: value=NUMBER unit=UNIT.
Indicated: value=449.79 unit=ft³
